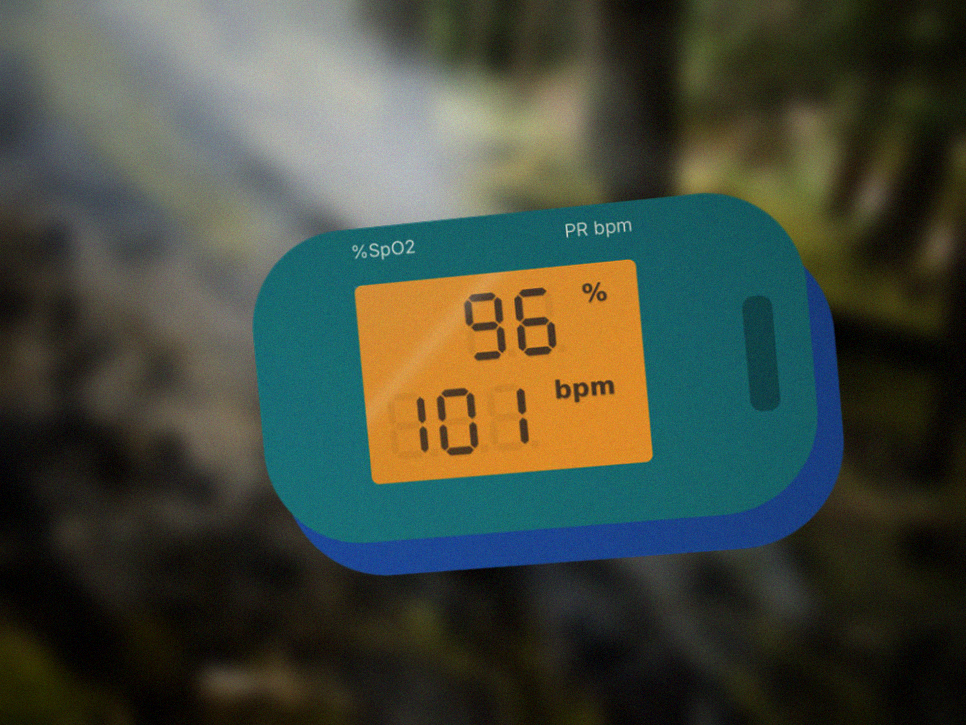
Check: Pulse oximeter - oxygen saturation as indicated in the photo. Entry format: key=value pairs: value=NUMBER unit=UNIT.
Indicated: value=96 unit=%
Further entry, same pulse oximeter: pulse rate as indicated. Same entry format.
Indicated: value=101 unit=bpm
